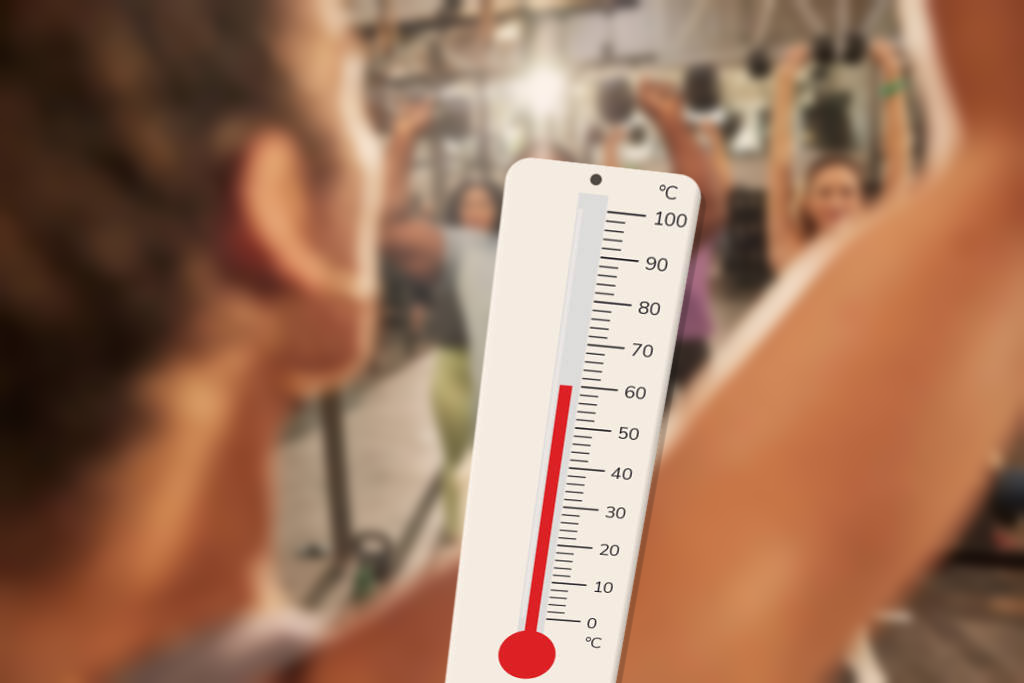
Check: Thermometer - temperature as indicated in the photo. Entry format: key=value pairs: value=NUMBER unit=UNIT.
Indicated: value=60 unit=°C
